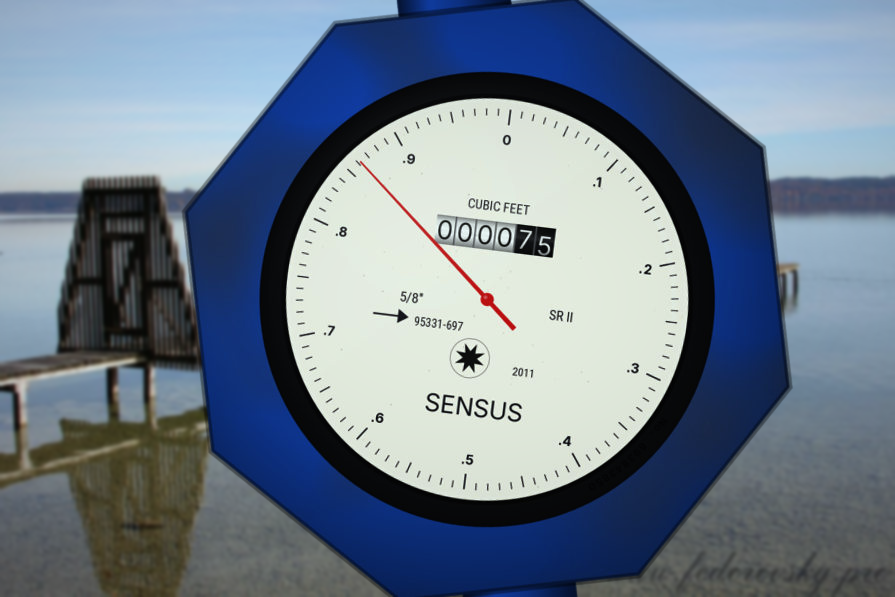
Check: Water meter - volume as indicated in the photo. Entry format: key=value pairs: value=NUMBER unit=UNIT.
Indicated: value=74.86 unit=ft³
